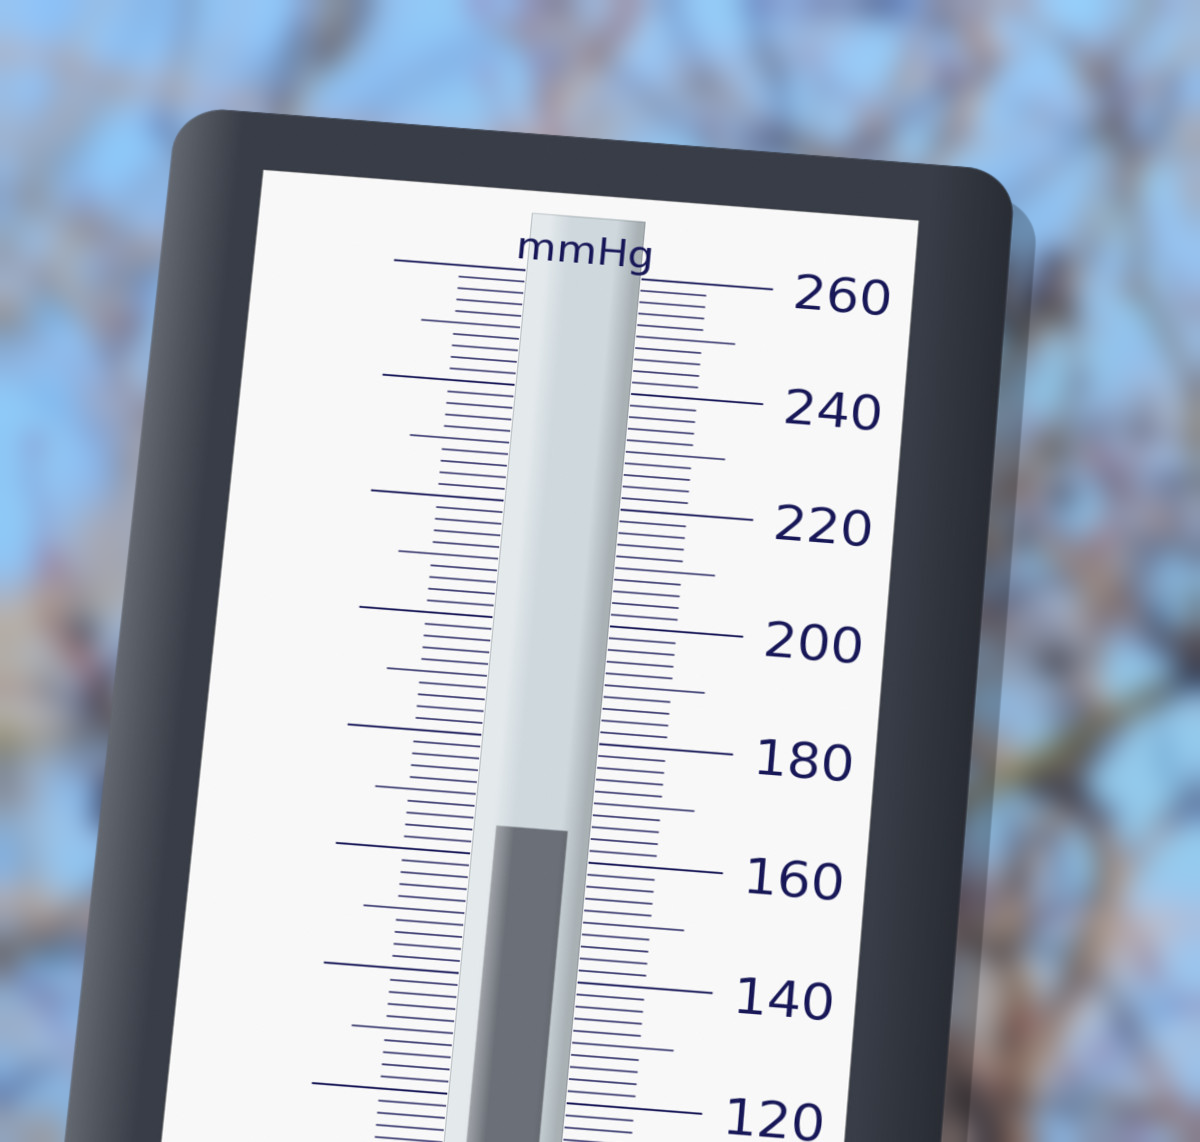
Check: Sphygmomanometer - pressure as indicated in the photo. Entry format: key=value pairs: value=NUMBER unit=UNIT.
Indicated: value=165 unit=mmHg
